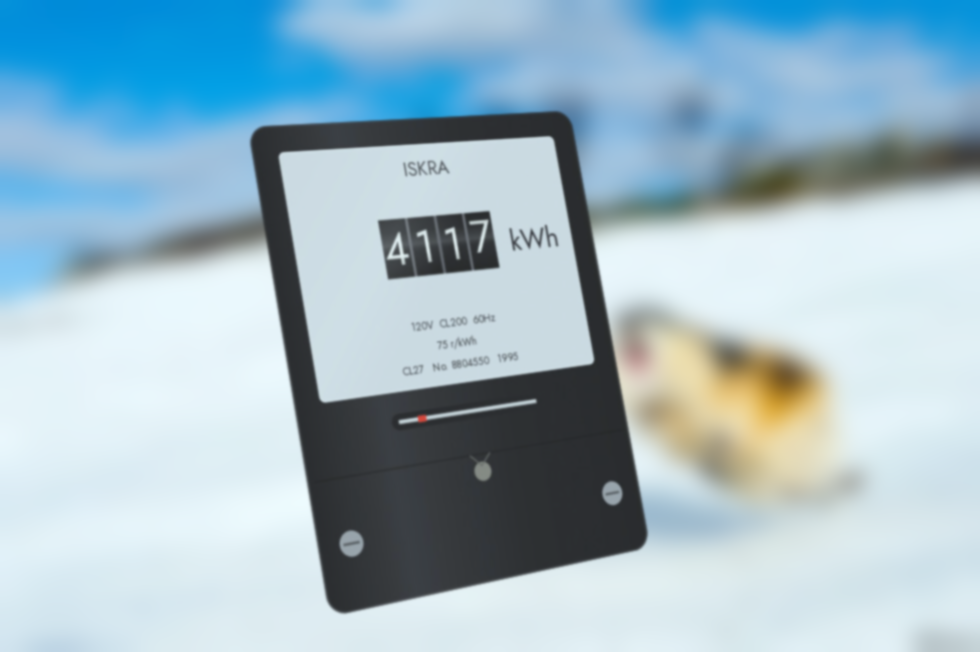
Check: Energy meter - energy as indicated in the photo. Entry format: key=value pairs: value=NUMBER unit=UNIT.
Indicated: value=4117 unit=kWh
